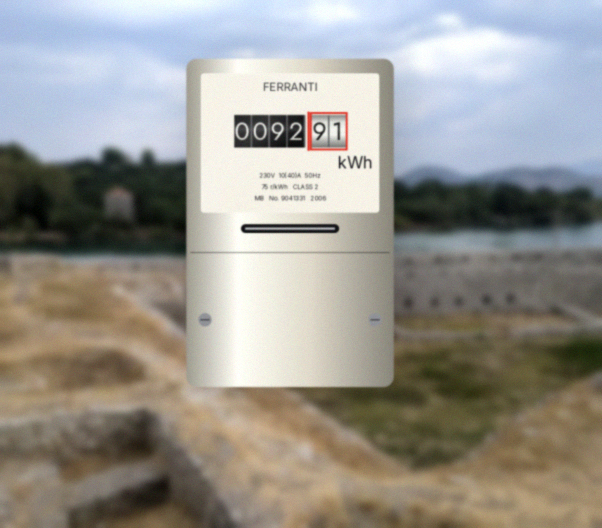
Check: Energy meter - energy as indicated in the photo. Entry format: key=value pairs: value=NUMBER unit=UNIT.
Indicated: value=92.91 unit=kWh
